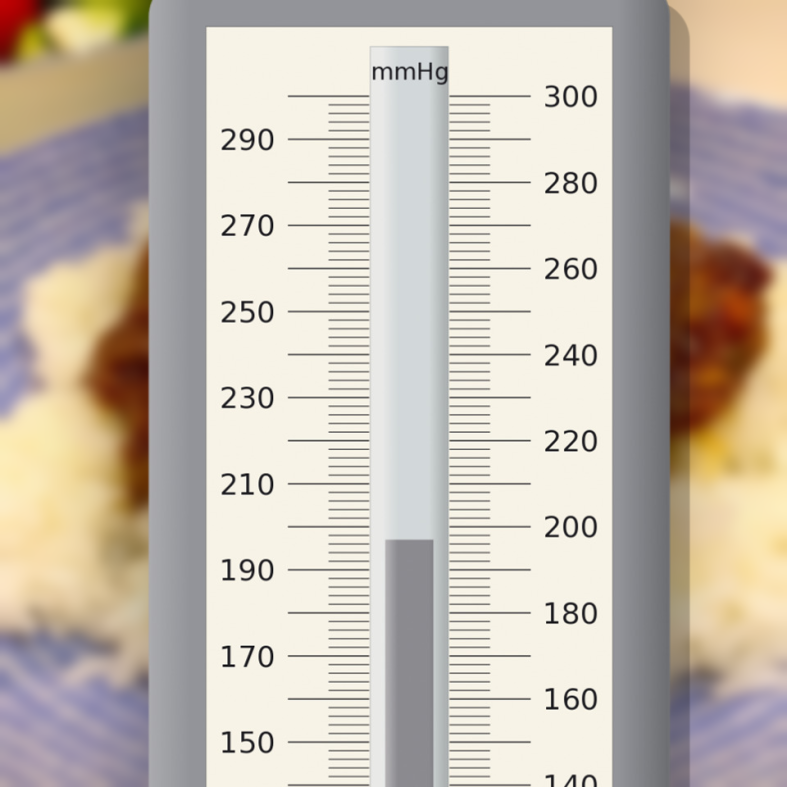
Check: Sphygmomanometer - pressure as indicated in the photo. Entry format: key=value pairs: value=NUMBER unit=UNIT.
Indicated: value=197 unit=mmHg
